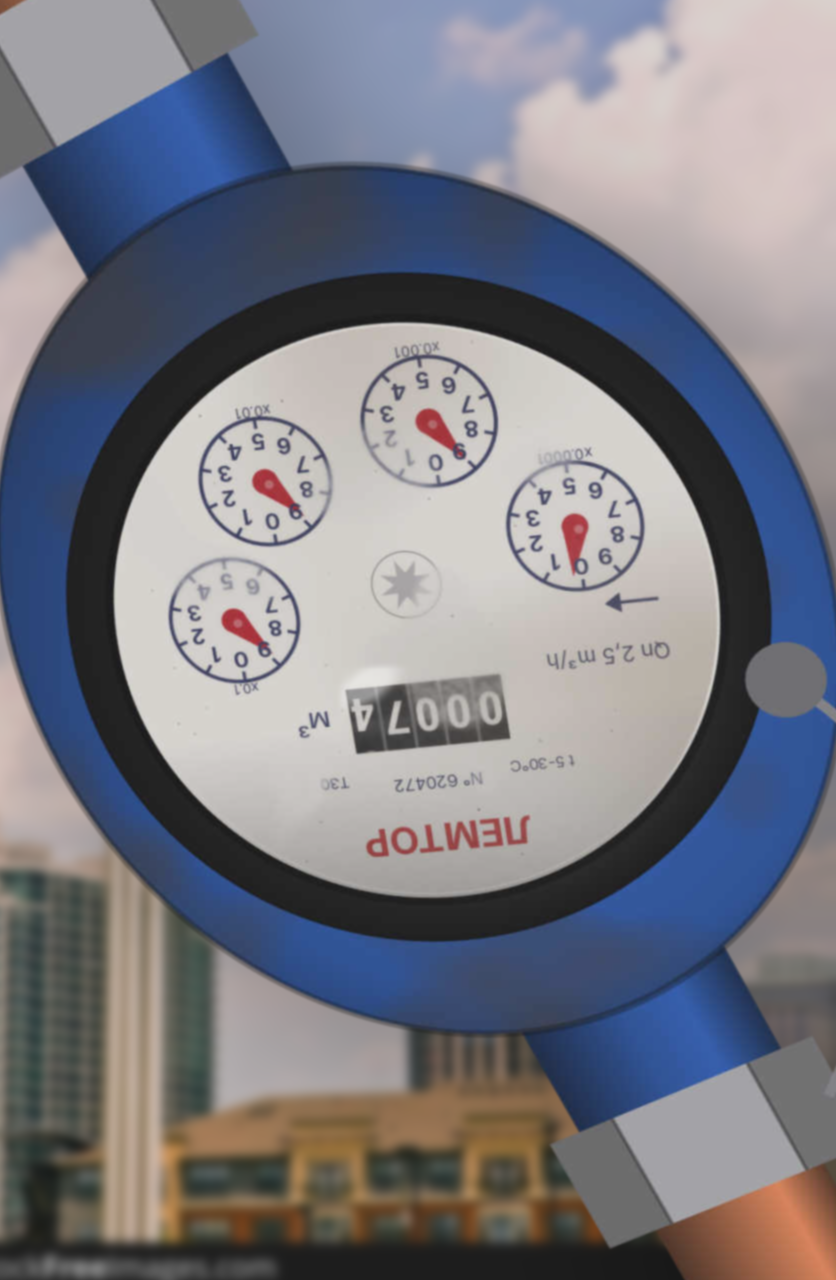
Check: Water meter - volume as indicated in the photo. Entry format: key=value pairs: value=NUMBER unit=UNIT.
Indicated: value=73.8890 unit=m³
